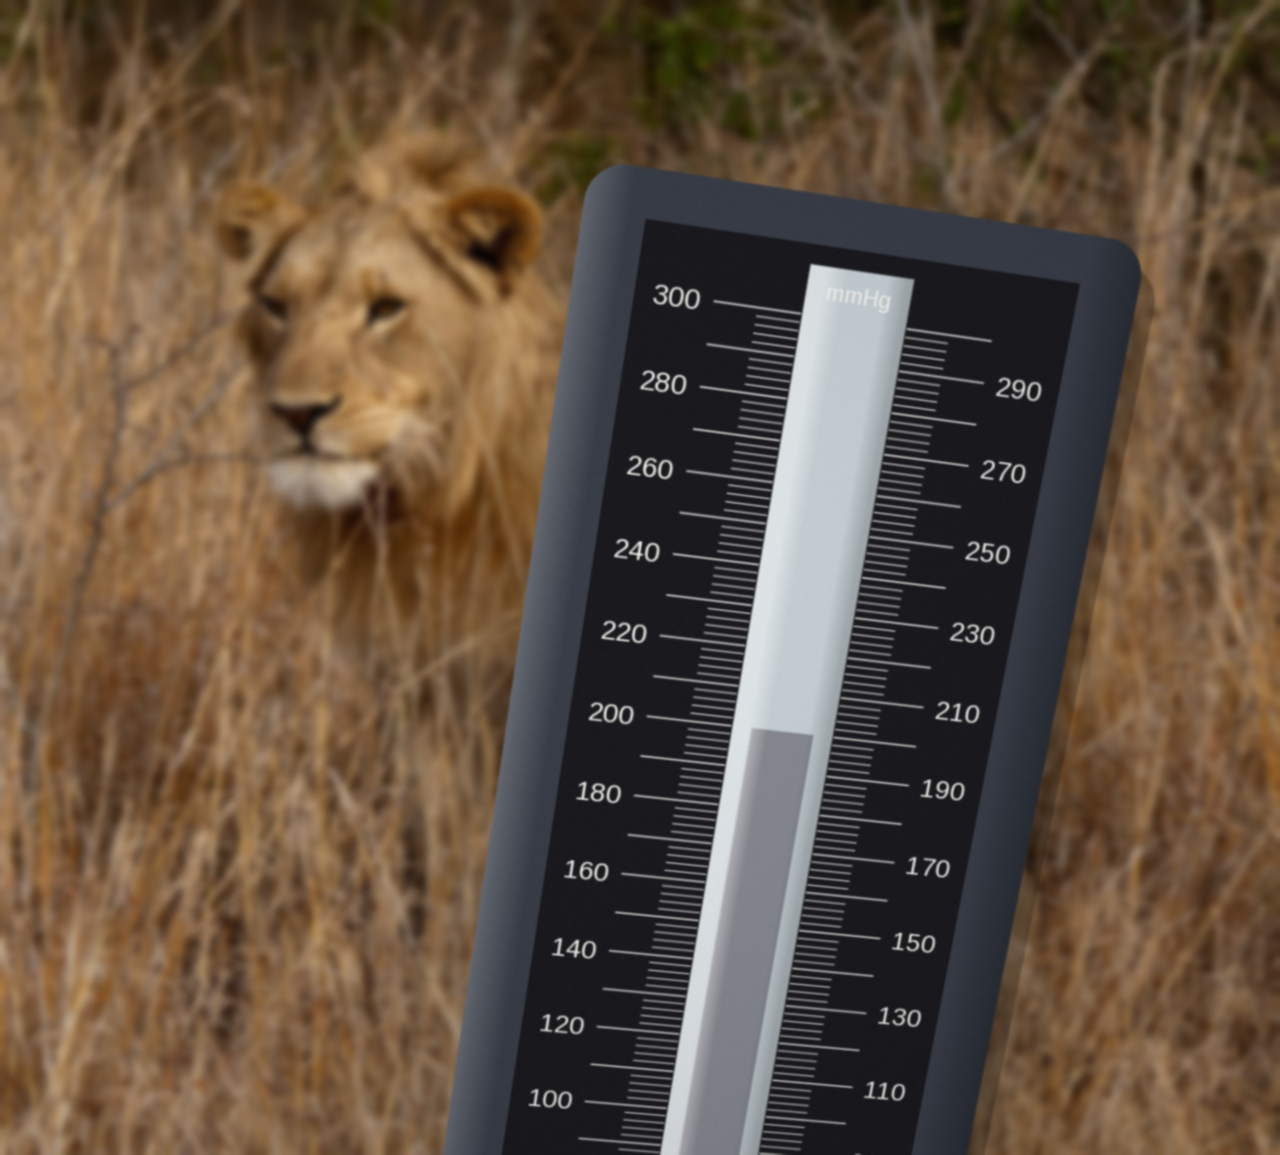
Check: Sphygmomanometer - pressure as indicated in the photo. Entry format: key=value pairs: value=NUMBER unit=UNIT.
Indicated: value=200 unit=mmHg
